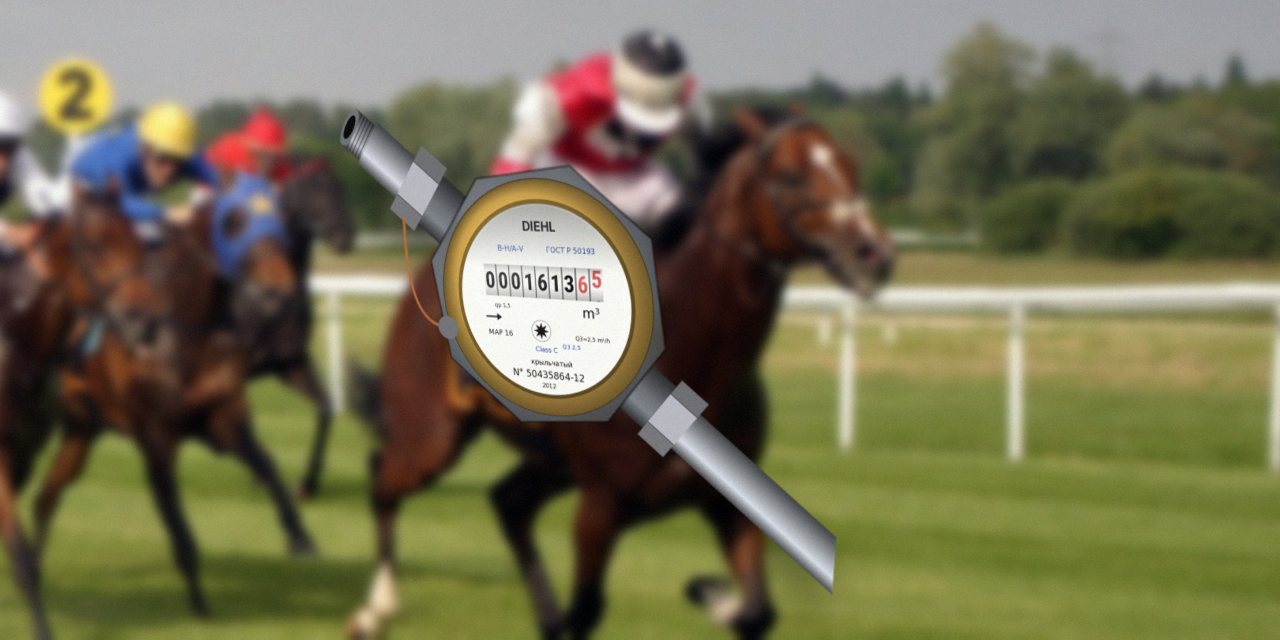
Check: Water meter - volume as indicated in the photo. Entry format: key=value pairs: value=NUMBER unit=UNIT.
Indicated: value=1613.65 unit=m³
